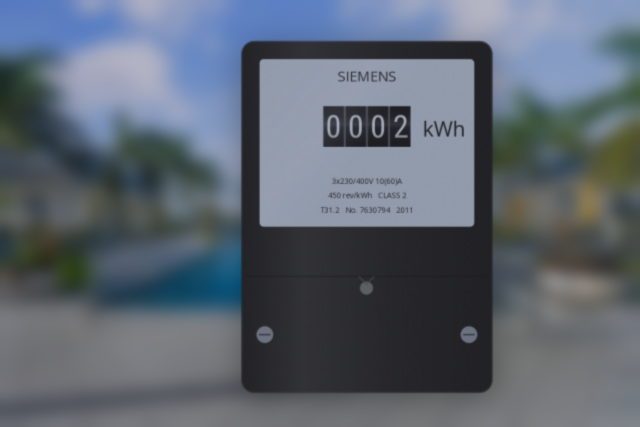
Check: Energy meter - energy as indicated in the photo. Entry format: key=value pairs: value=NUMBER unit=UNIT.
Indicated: value=2 unit=kWh
